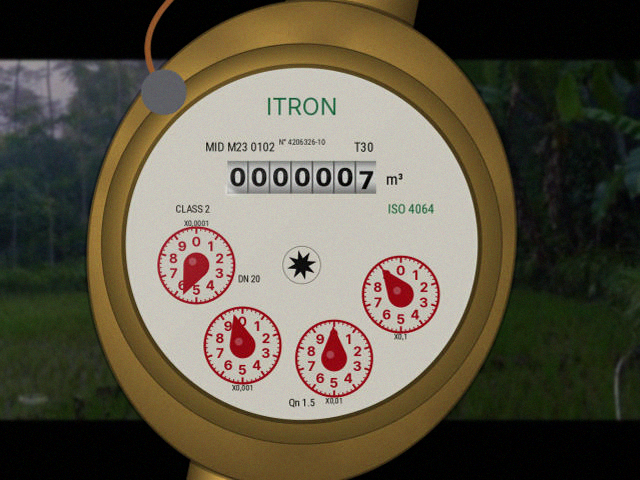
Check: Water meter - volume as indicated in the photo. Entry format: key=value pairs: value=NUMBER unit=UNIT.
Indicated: value=6.8995 unit=m³
